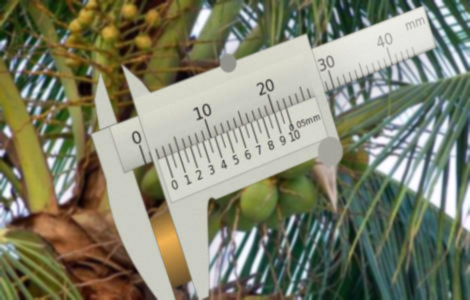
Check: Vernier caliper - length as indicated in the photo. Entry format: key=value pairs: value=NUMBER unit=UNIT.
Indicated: value=3.0 unit=mm
